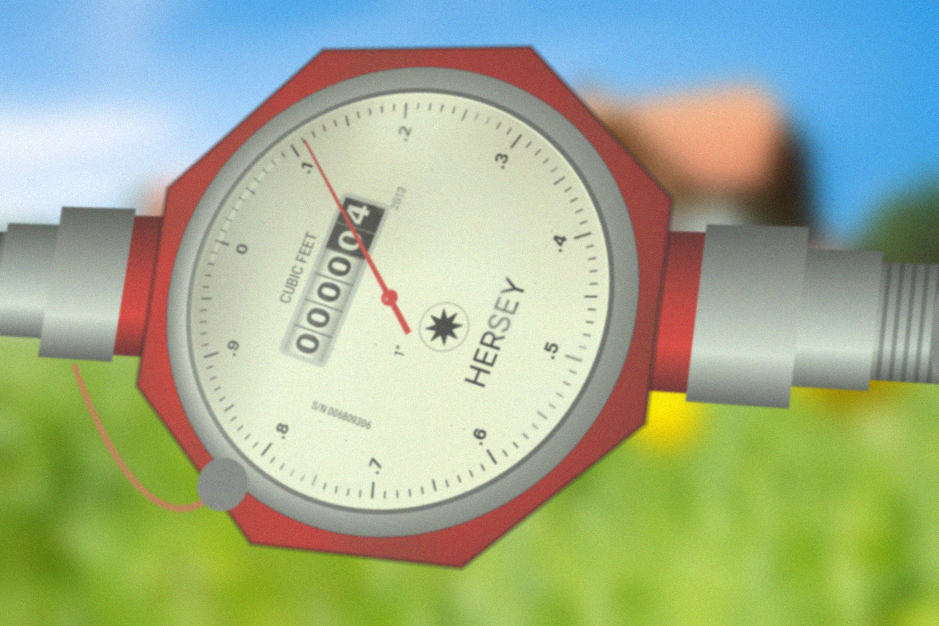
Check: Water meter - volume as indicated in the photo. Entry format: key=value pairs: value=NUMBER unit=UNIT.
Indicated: value=4.11 unit=ft³
